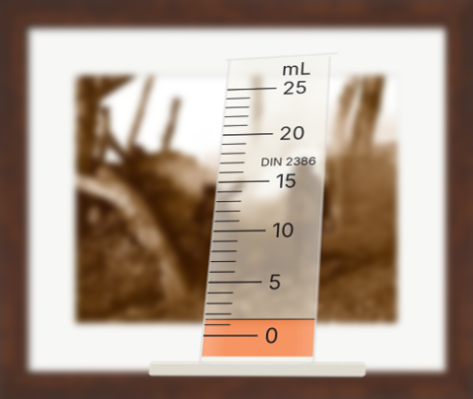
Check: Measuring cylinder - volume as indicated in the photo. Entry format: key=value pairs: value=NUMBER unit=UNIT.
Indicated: value=1.5 unit=mL
